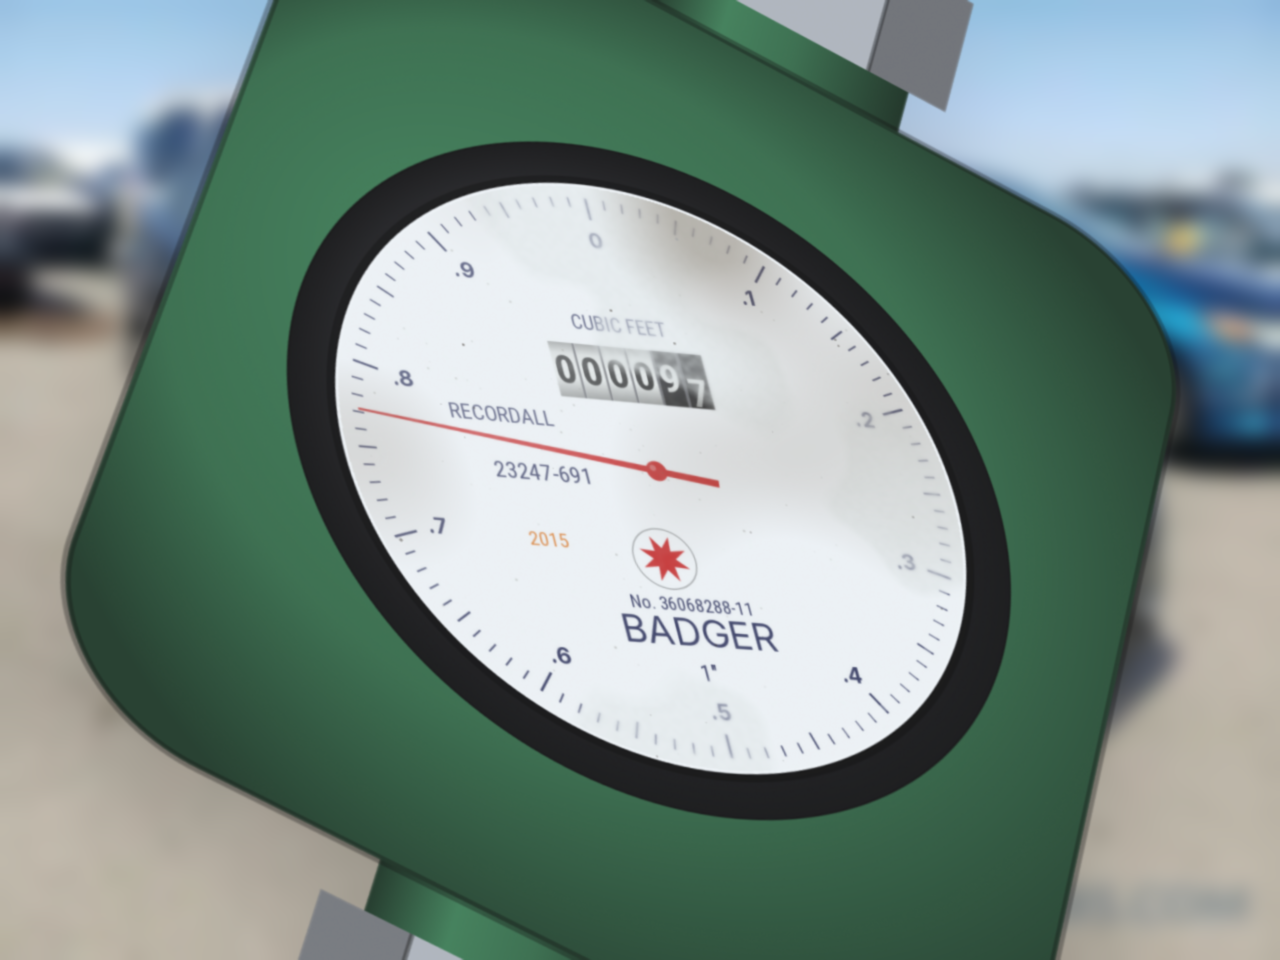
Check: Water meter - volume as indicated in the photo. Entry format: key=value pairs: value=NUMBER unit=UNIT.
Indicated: value=96.77 unit=ft³
